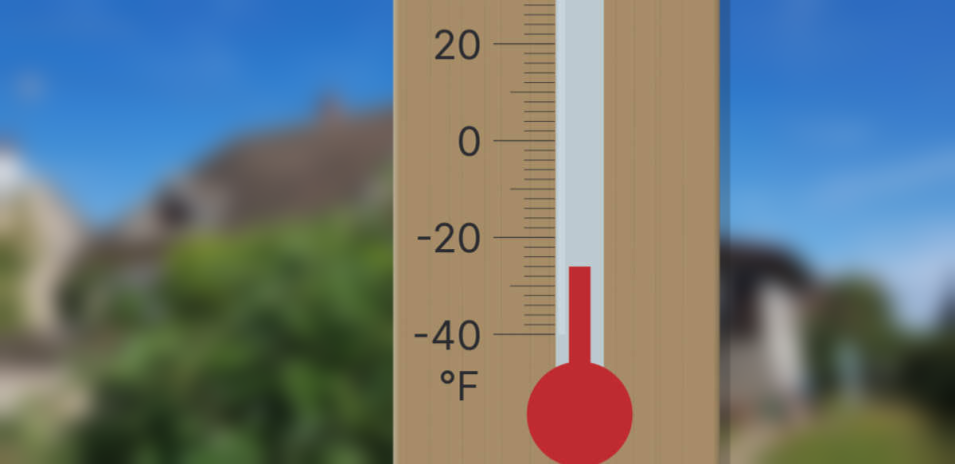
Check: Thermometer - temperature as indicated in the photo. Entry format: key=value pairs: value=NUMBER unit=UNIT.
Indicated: value=-26 unit=°F
